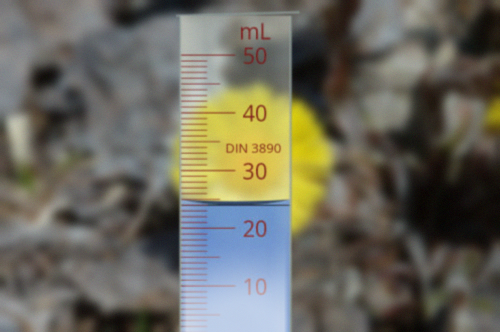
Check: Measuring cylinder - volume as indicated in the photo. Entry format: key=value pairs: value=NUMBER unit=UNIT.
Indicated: value=24 unit=mL
